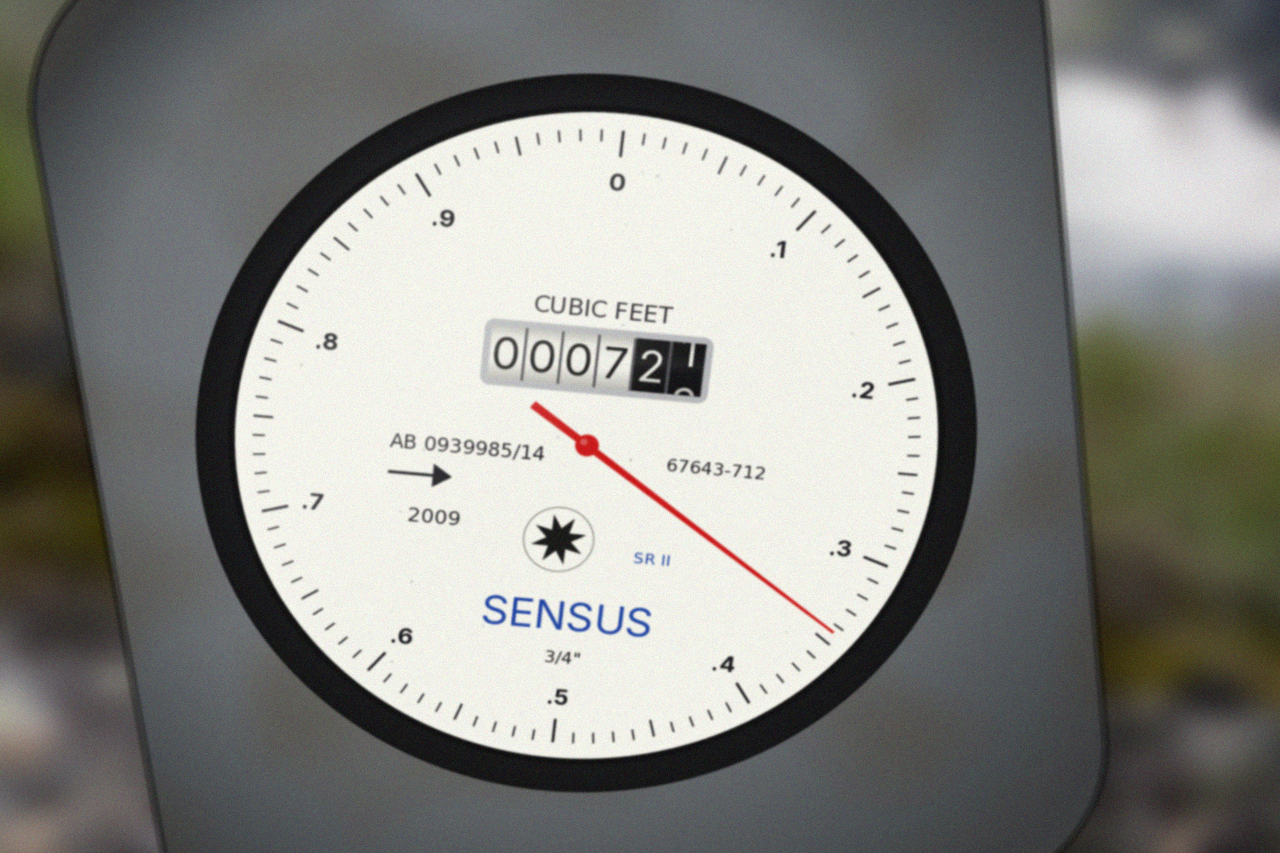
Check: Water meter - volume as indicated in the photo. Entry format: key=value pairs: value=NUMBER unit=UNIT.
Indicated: value=721.34 unit=ft³
